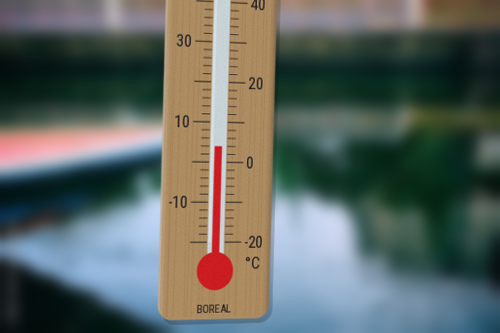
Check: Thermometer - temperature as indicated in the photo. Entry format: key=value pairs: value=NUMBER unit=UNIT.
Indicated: value=4 unit=°C
